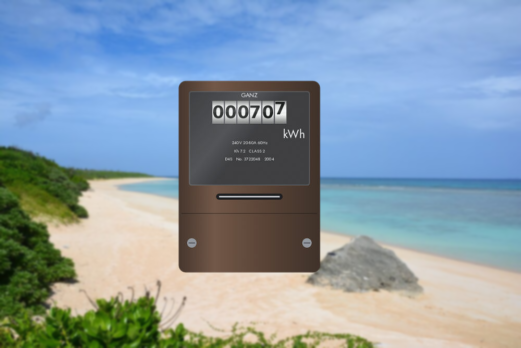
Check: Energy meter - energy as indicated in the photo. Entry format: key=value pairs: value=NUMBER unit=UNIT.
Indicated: value=707 unit=kWh
